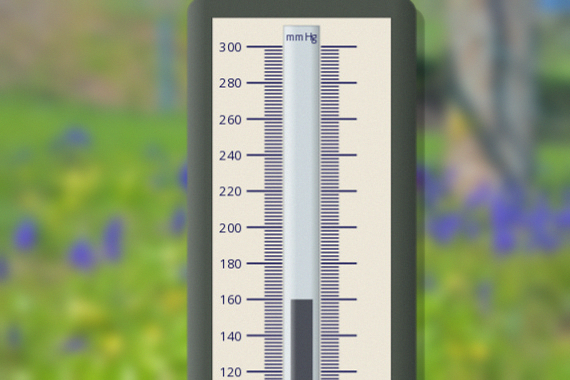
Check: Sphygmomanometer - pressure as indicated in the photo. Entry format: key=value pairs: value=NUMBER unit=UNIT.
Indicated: value=160 unit=mmHg
